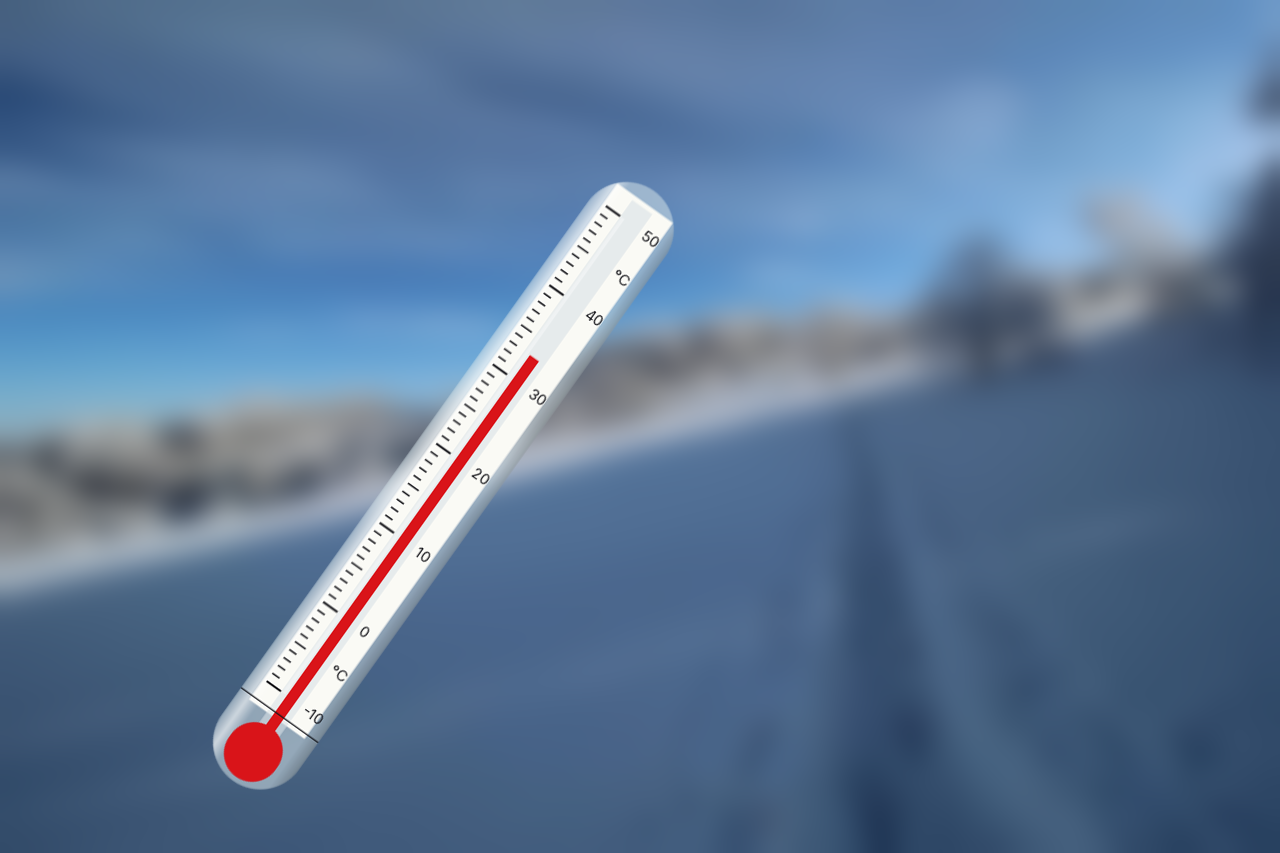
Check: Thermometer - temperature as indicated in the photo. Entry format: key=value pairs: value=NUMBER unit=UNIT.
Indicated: value=33 unit=°C
